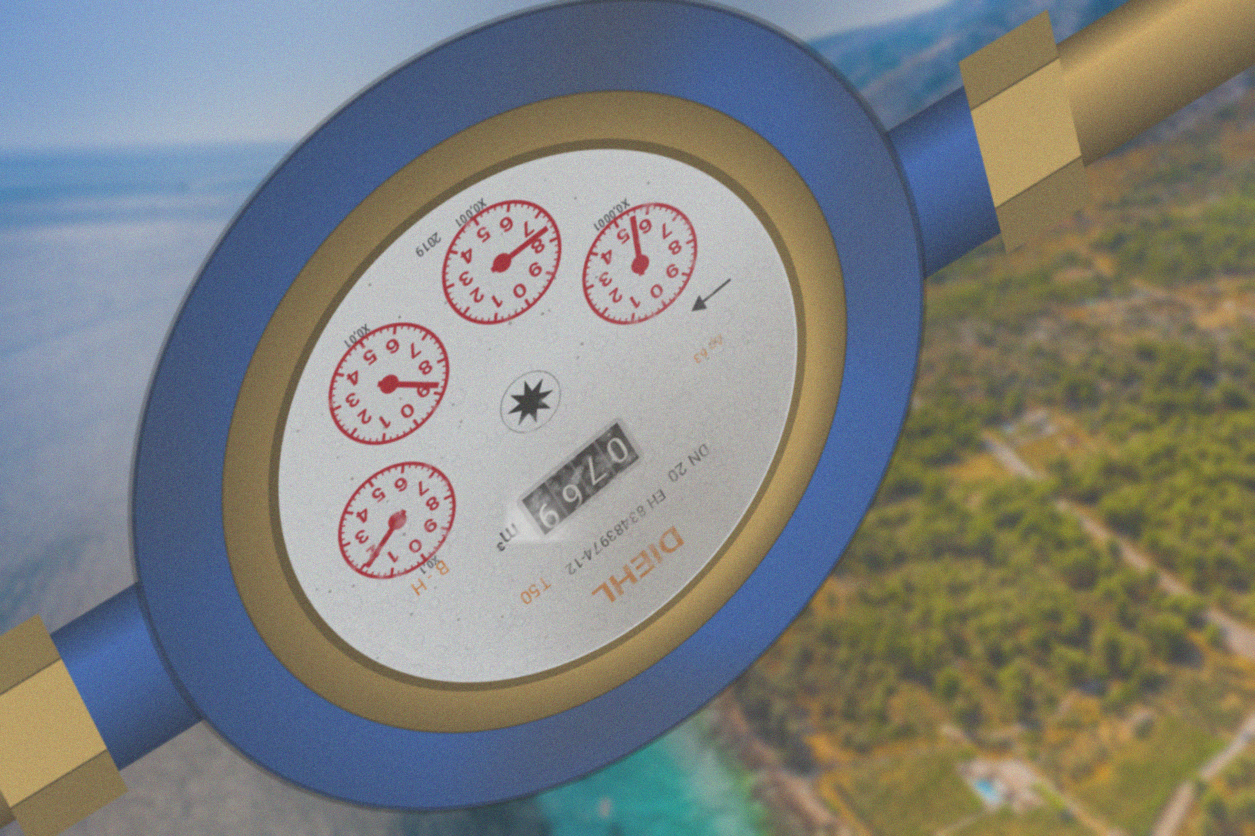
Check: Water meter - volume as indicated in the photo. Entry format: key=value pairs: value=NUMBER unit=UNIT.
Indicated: value=769.1875 unit=m³
